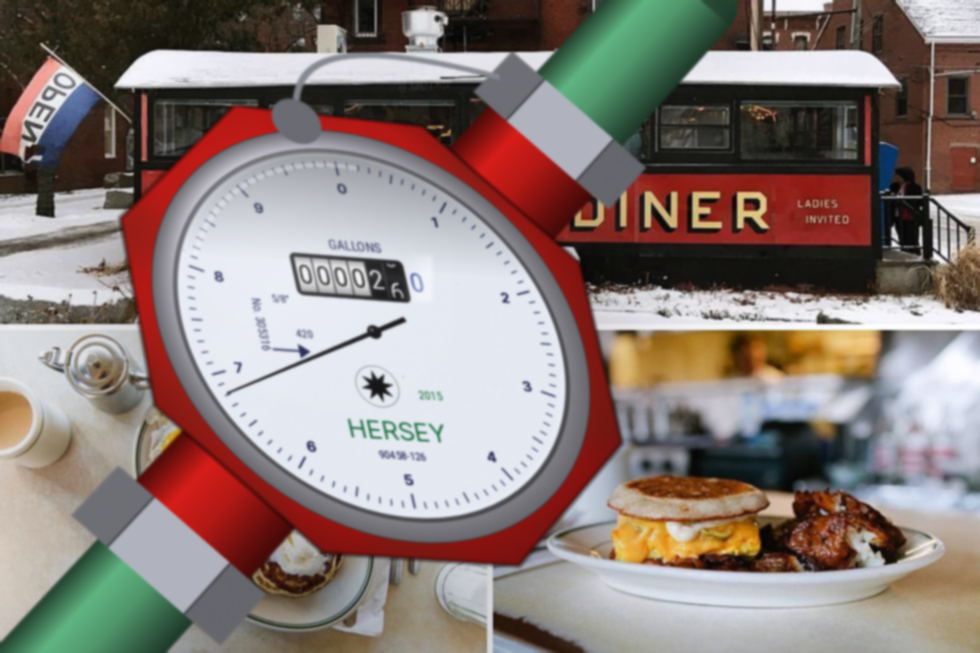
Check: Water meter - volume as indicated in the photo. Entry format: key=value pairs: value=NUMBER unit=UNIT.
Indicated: value=256.8 unit=gal
